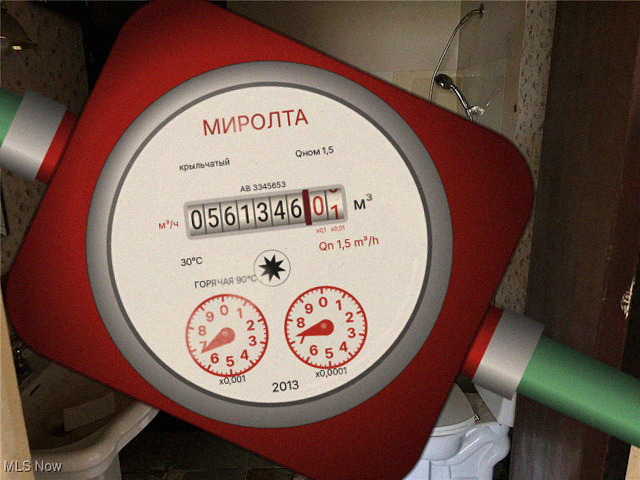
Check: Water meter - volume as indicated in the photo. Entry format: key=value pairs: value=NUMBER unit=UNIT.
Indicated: value=561346.0067 unit=m³
